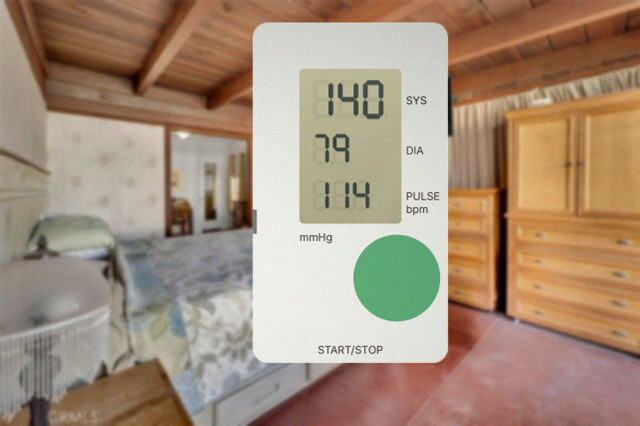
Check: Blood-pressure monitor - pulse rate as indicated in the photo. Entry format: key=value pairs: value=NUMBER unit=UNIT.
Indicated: value=114 unit=bpm
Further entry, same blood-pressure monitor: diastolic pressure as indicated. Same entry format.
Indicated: value=79 unit=mmHg
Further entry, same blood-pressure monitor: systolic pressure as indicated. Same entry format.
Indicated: value=140 unit=mmHg
